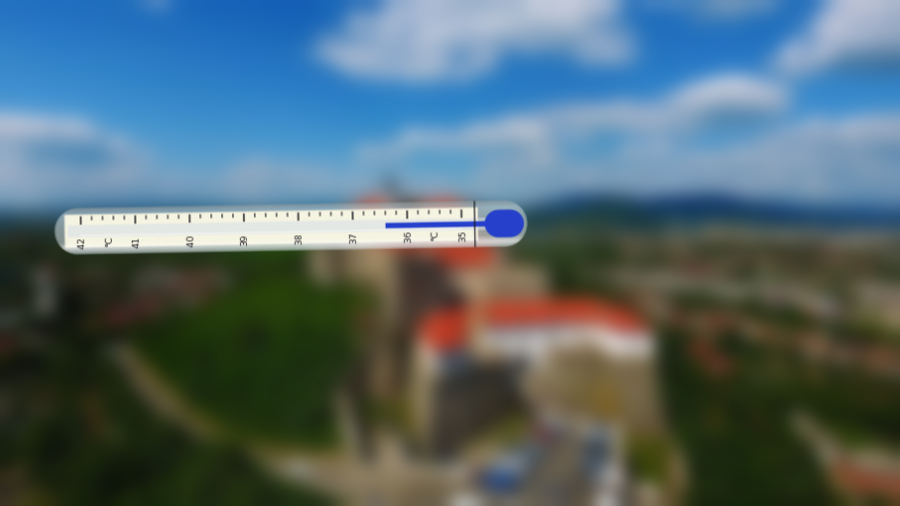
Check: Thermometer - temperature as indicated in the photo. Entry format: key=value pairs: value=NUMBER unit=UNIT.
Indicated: value=36.4 unit=°C
